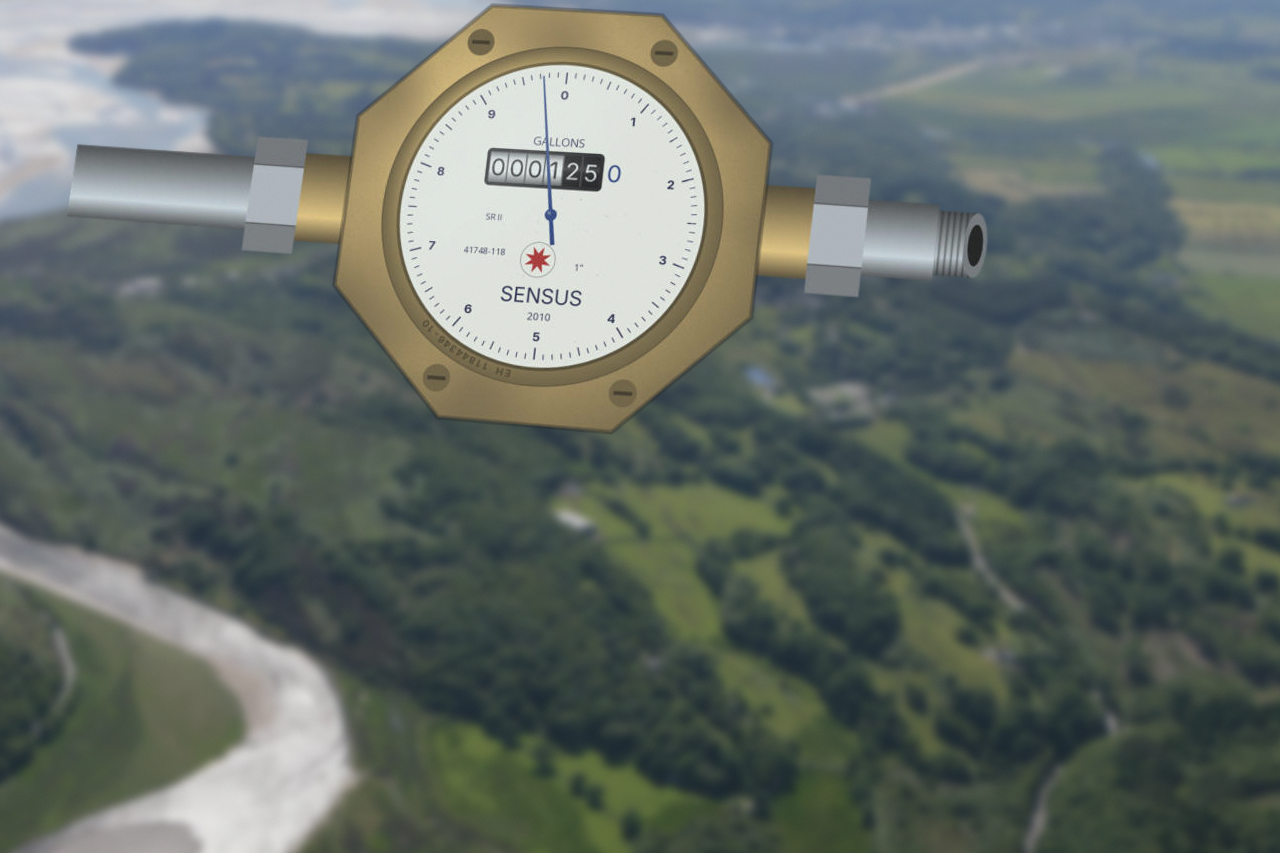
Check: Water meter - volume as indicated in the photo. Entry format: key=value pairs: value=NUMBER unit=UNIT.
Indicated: value=1249.7 unit=gal
